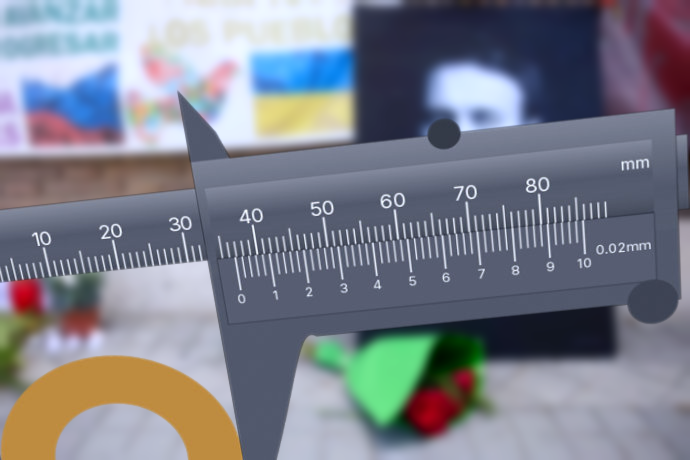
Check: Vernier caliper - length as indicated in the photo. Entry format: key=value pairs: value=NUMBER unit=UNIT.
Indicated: value=36.8 unit=mm
